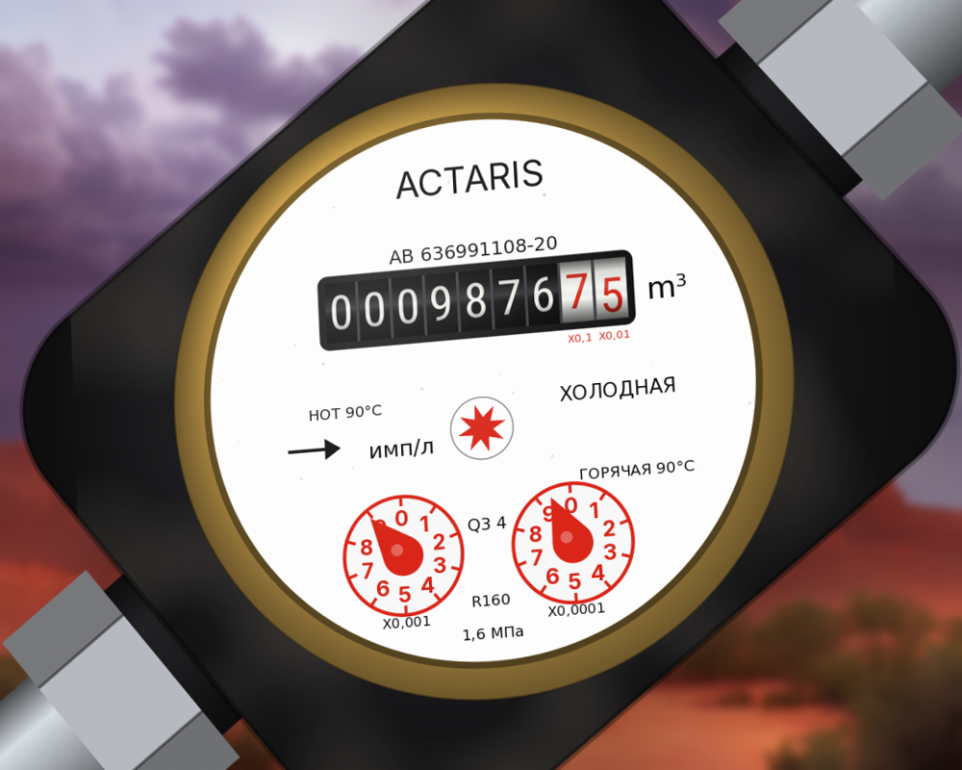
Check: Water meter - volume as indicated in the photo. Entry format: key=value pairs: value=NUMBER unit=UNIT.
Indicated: value=9876.7489 unit=m³
